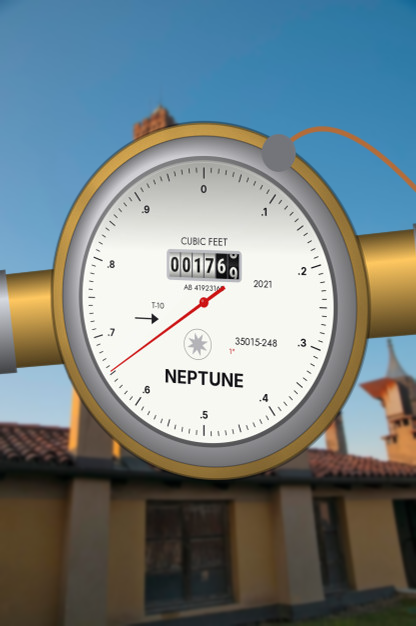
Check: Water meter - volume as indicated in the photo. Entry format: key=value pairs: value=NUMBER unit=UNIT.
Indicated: value=1768.65 unit=ft³
